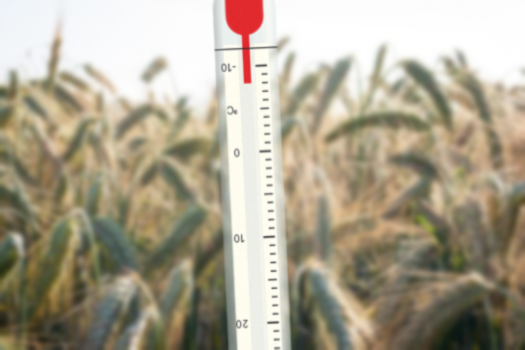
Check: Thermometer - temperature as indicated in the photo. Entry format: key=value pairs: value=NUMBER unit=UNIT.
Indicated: value=-8 unit=°C
